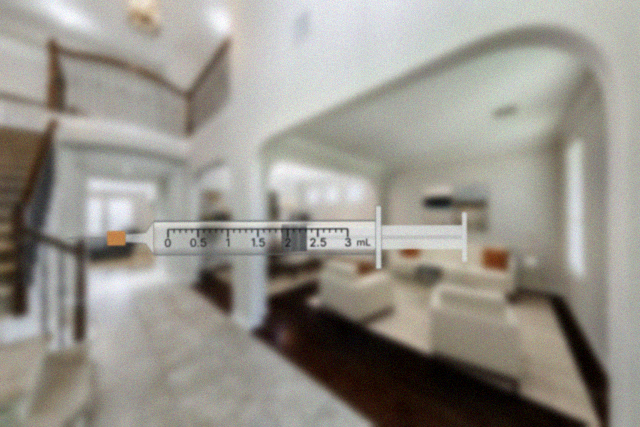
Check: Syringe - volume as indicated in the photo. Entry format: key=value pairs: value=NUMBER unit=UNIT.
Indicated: value=1.9 unit=mL
